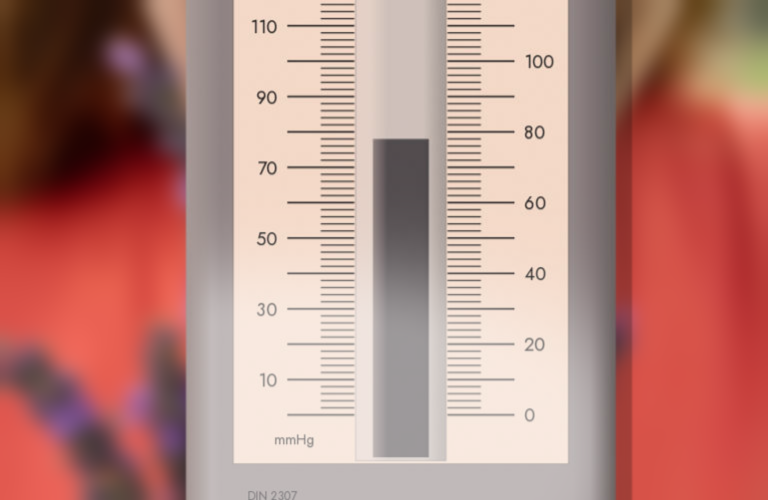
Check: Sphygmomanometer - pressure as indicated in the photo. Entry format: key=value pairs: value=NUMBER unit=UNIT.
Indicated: value=78 unit=mmHg
